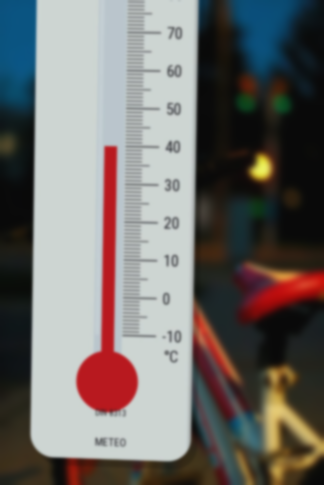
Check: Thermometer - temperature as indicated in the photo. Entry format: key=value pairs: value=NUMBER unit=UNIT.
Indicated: value=40 unit=°C
